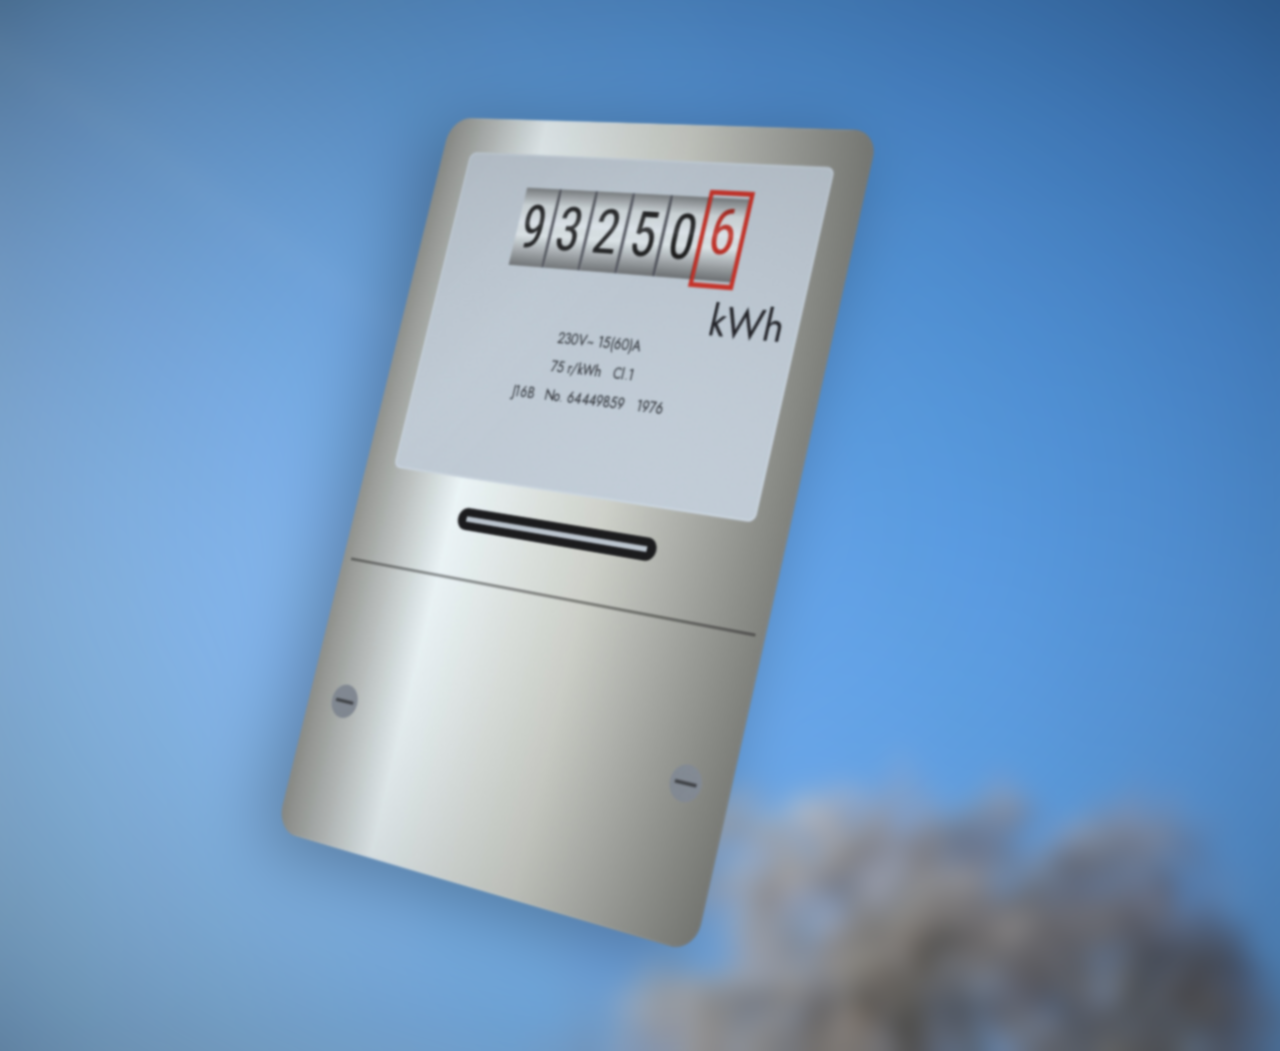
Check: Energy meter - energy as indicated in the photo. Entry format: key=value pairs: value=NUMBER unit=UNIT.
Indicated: value=93250.6 unit=kWh
